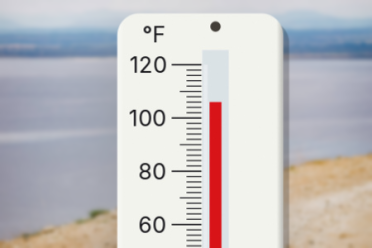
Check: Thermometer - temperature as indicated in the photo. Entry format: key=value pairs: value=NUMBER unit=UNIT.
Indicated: value=106 unit=°F
